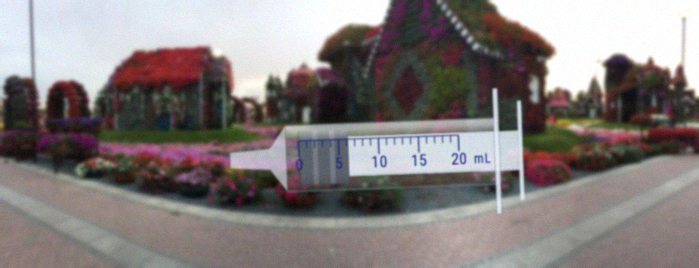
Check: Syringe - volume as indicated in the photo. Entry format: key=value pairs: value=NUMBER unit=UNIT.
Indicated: value=0 unit=mL
